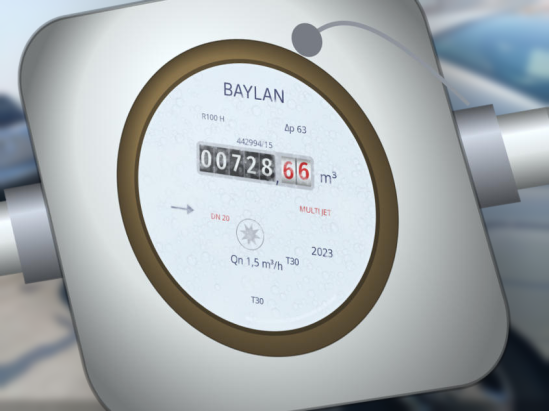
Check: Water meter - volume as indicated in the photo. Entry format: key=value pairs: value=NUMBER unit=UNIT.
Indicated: value=728.66 unit=m³
